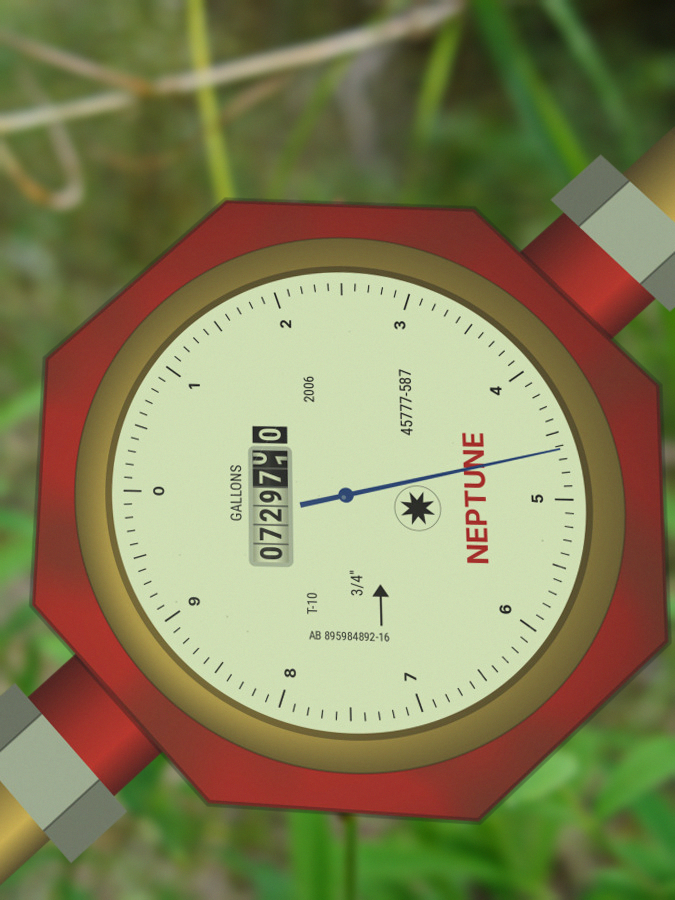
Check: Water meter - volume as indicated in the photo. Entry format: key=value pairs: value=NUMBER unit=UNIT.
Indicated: value=729704.6 unit=gal
